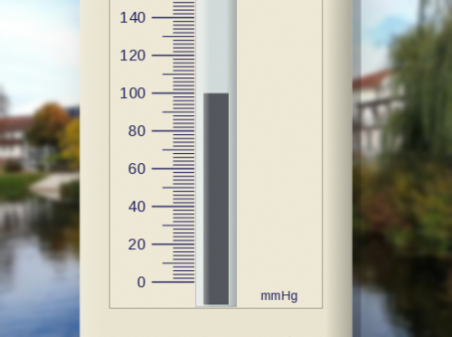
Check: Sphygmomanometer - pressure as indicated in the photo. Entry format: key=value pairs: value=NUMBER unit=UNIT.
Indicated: value=100 unit=mmHg
